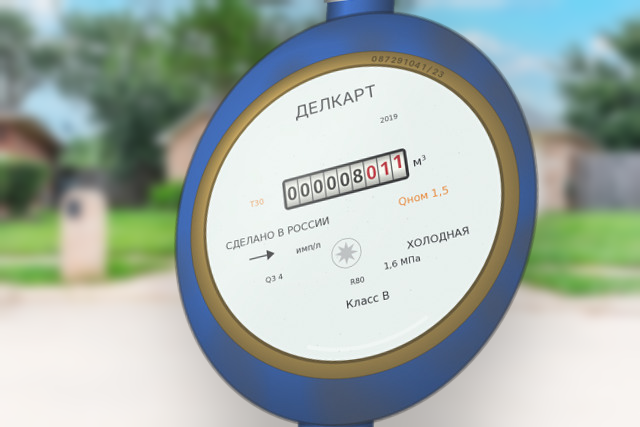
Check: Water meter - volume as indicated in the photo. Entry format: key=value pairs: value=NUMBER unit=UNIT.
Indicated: value=8.011 unit=m³
